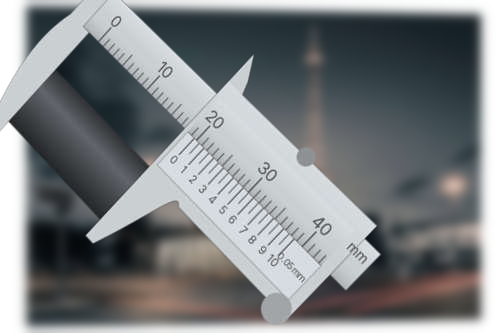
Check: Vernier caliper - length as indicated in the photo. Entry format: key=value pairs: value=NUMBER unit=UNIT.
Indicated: value=19.6 unit=mm
